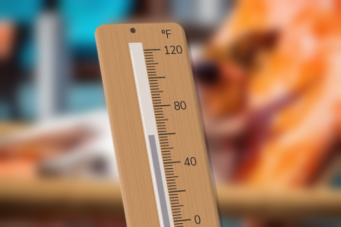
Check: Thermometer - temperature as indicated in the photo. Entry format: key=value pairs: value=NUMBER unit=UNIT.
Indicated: value=60 unit=°F
